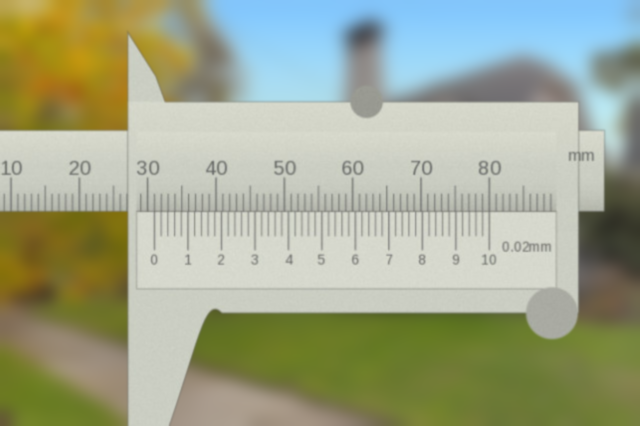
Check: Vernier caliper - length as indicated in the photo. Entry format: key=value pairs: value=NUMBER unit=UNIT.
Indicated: value=31.0 unit=mm
